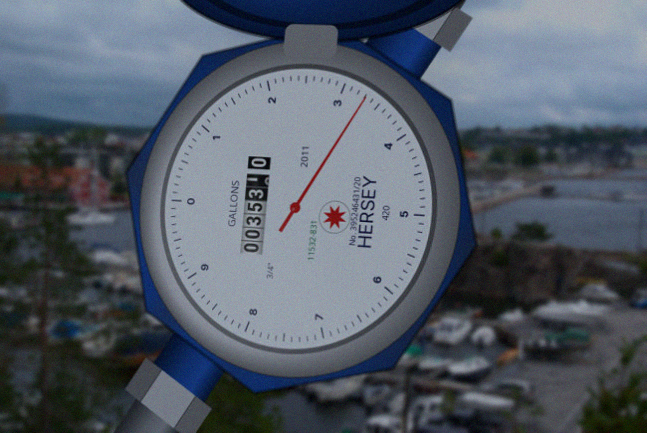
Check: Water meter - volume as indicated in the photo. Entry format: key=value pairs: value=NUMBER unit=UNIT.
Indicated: value=35313.3 unit=gal
